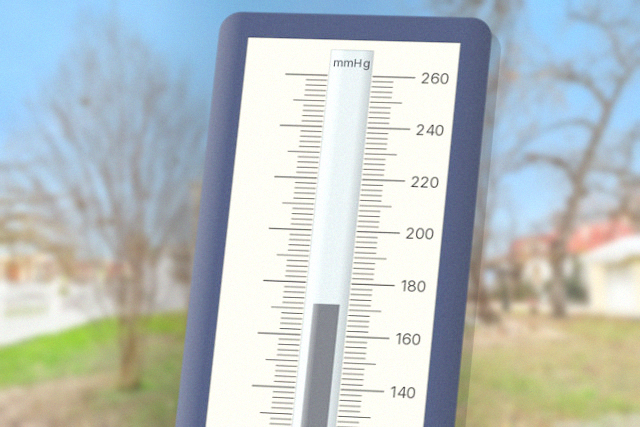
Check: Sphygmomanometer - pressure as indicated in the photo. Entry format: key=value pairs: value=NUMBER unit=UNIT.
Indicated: value=172 unit=mmHg
